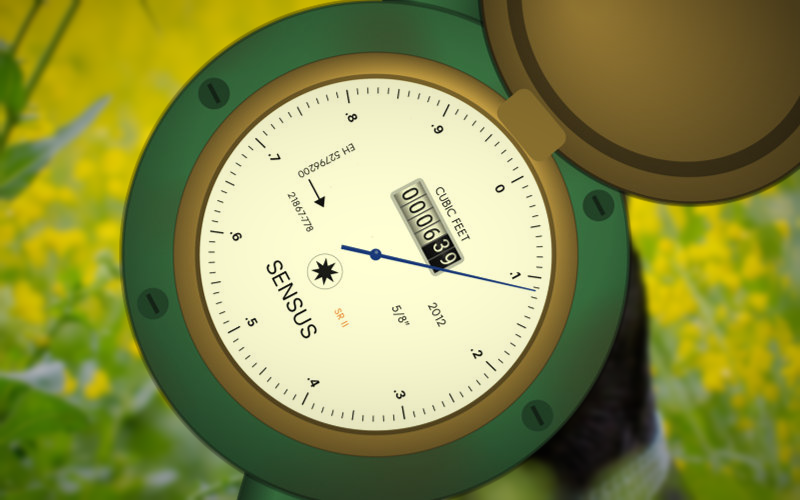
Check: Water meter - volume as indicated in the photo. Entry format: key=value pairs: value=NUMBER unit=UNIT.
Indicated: value=639.11 unit=ft³
